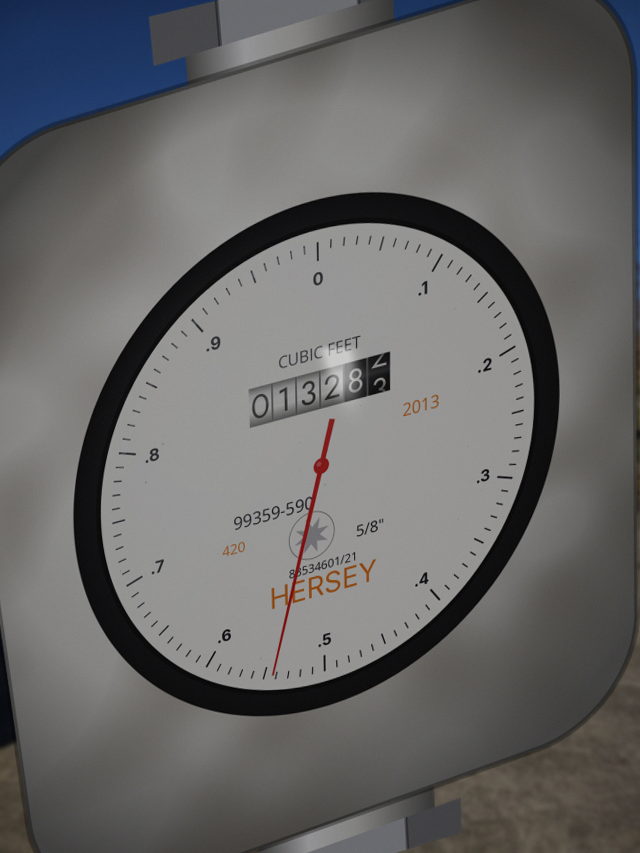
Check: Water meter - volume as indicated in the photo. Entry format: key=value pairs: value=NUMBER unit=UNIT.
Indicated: value=13282.54 unit=ft³
